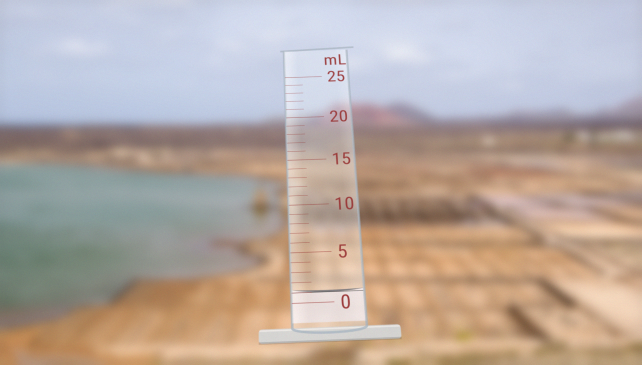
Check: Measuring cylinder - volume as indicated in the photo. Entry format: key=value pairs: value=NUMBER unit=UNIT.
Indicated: value=1 unit=mL
